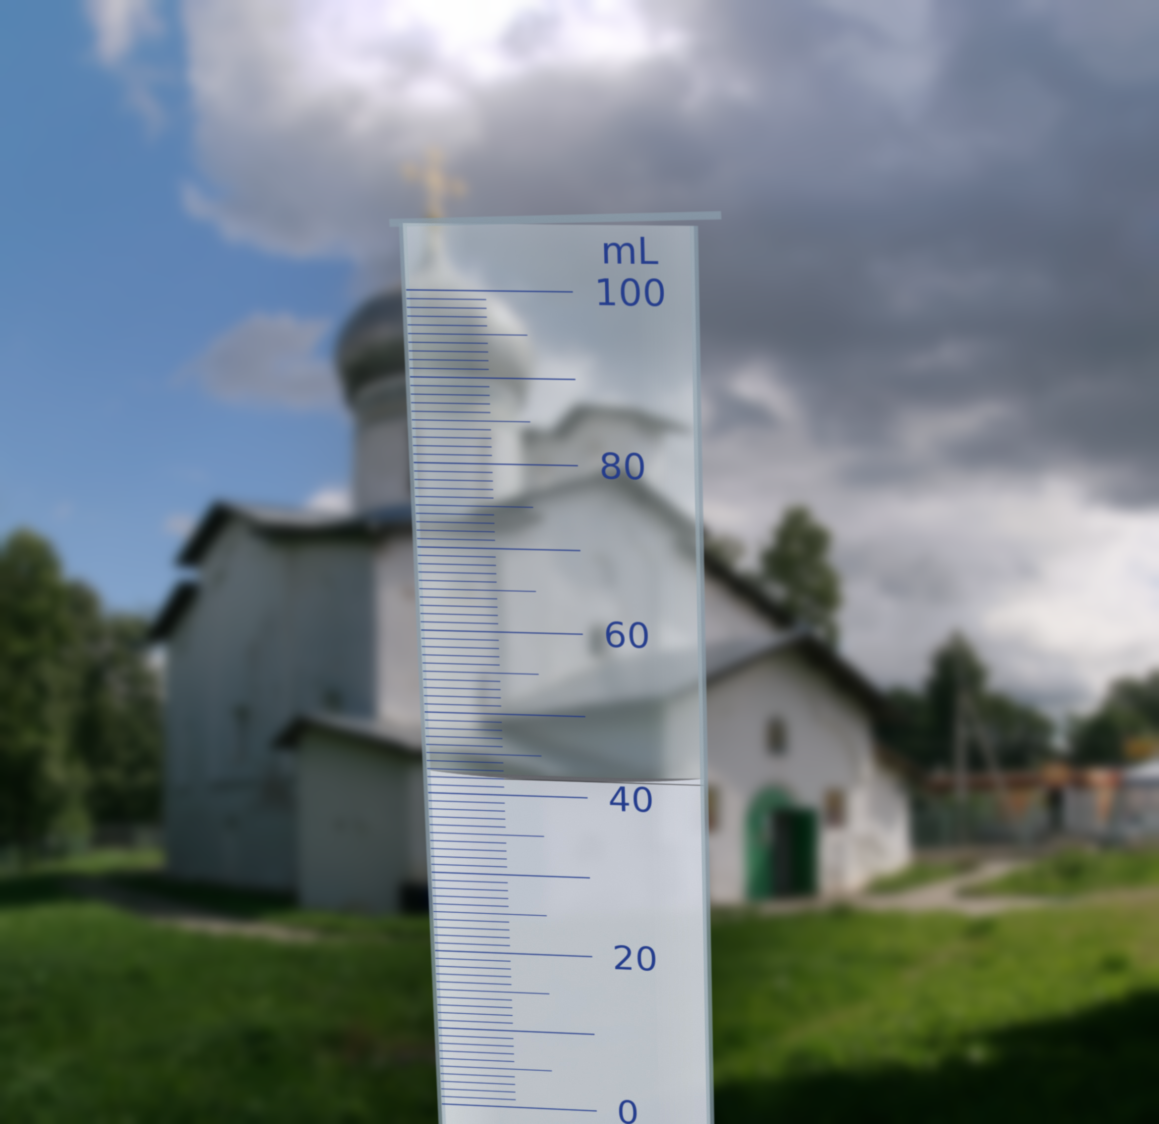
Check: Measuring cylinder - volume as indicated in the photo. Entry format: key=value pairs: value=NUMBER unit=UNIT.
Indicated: value=42 unit=mL
